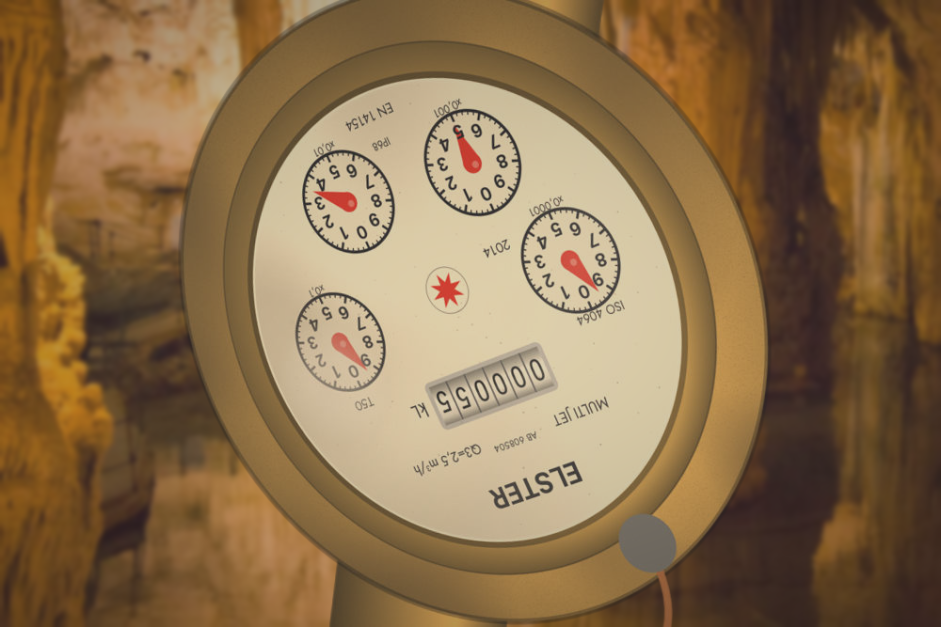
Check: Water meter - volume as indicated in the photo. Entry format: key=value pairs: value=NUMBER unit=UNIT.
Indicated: value=54.9349 unit=kL
